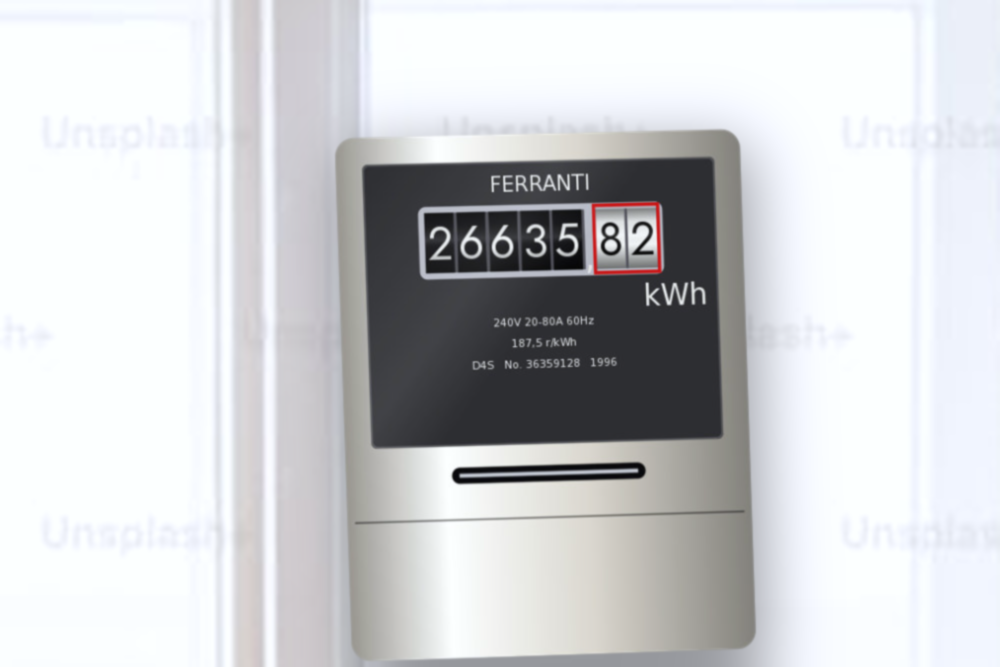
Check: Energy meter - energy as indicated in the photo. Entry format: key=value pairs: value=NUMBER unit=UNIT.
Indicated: value=26635.82 unit=kWh
